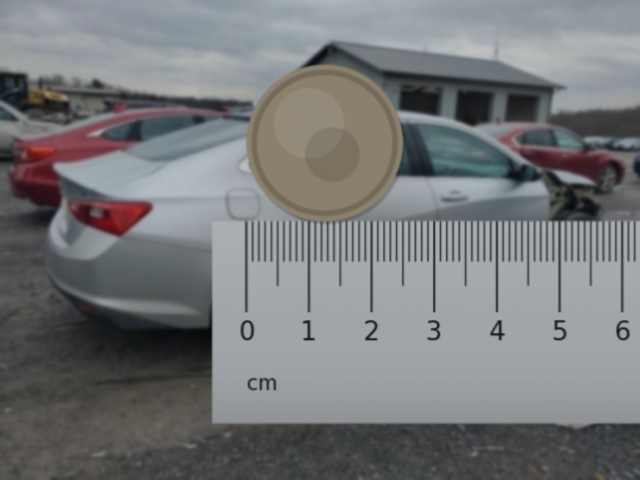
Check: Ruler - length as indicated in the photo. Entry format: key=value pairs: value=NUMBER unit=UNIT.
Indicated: value=2.5 unit=cm
